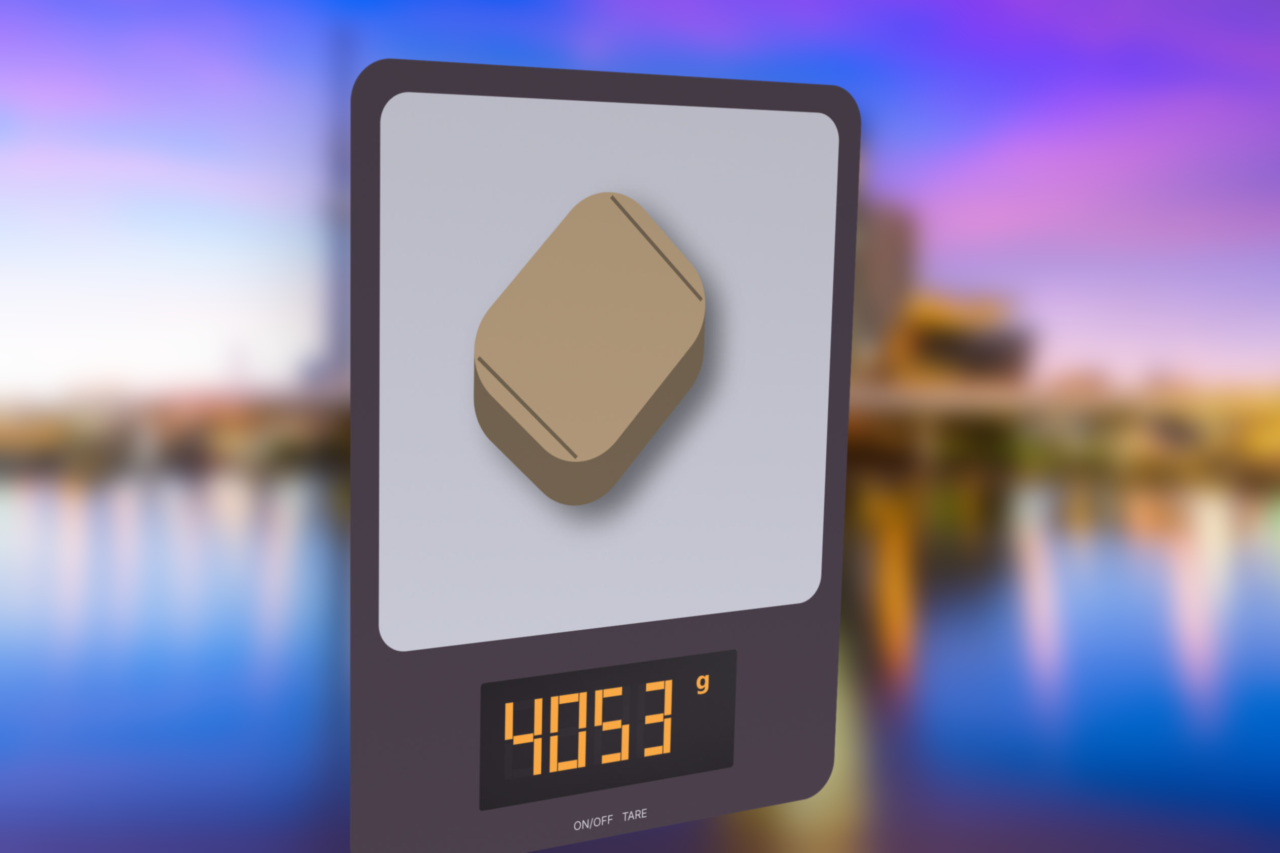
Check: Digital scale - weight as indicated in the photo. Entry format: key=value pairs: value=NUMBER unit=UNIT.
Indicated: value=4053 unit=g
